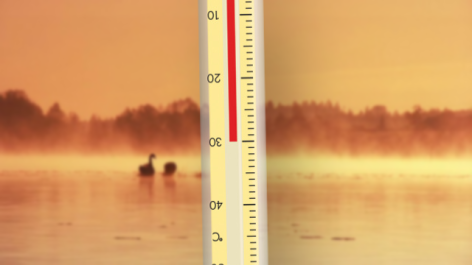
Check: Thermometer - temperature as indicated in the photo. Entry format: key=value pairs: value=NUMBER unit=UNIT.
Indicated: value=30 unit=°C
